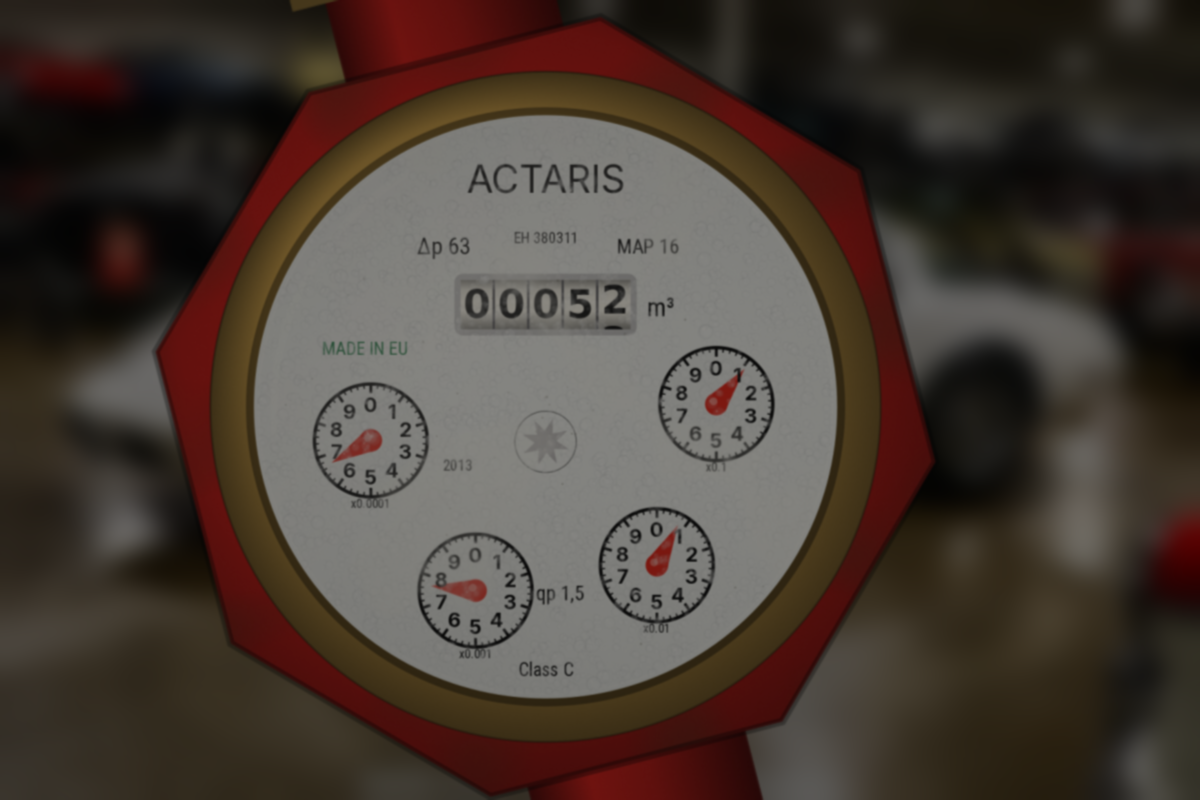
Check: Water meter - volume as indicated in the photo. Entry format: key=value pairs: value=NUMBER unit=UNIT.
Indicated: value=52.1076 unit=m³
